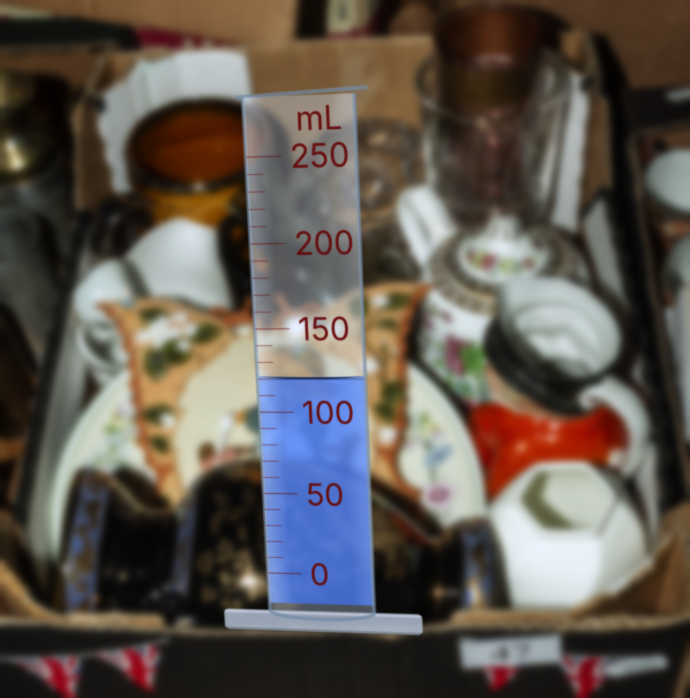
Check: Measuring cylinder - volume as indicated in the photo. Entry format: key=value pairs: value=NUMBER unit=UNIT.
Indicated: value=120 unit=mL
